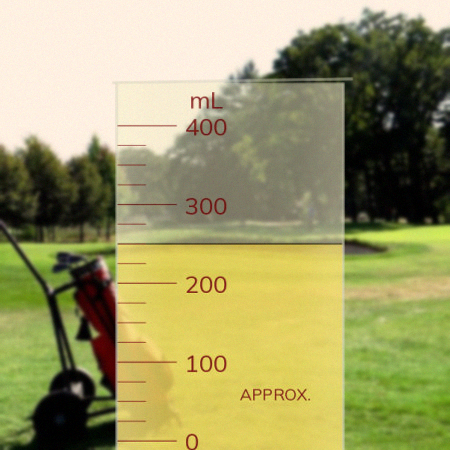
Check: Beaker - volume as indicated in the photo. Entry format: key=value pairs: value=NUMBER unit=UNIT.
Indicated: value=250 unit=mL
